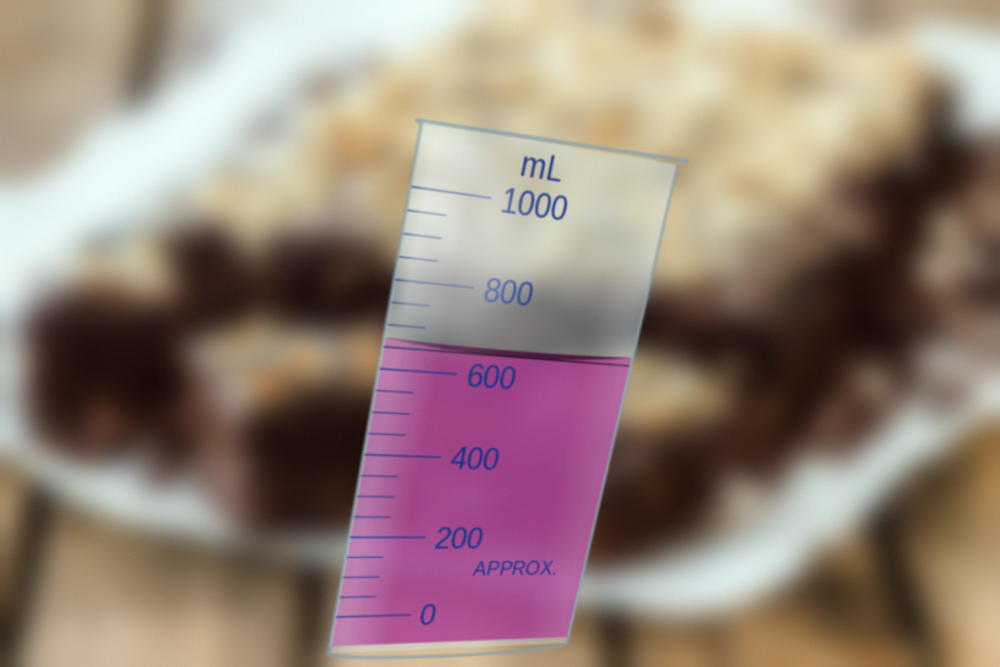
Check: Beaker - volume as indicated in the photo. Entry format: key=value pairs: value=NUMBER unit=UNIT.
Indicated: value=650 unit=mL
